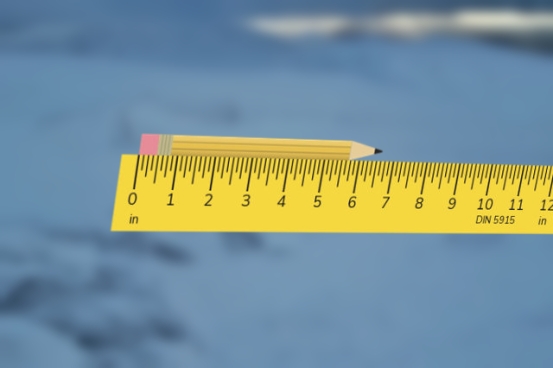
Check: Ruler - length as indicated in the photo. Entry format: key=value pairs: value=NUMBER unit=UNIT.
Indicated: value=6.625 unit=in
